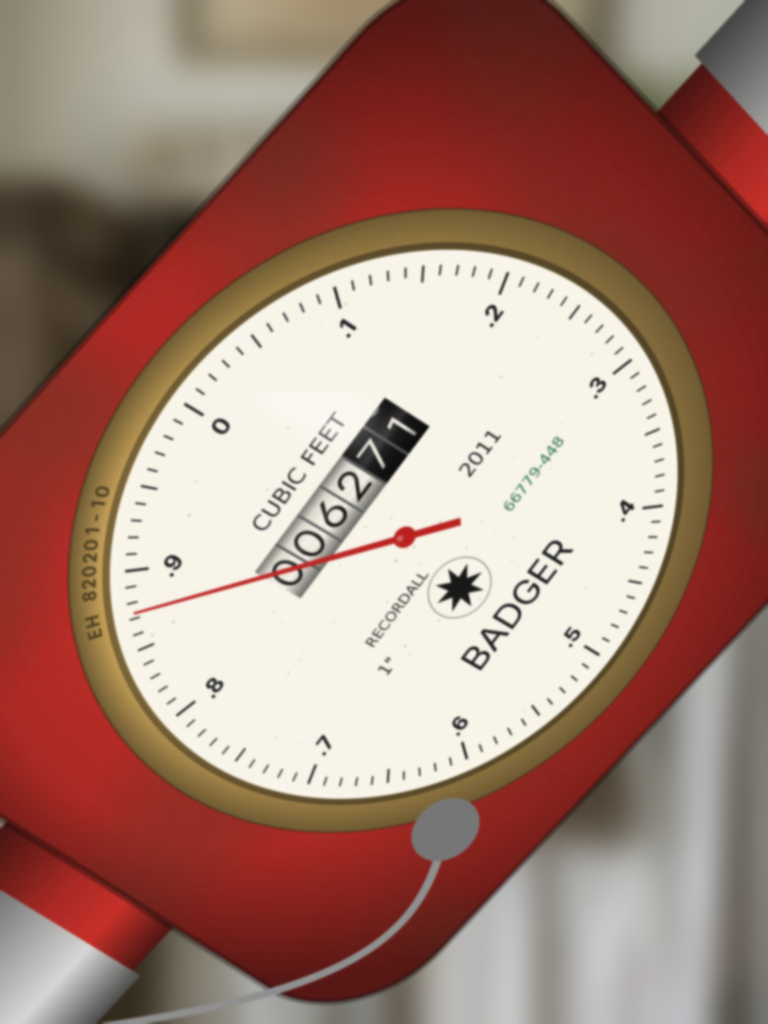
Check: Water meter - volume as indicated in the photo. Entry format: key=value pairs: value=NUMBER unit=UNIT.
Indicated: value=6270.87 unit=ft³
